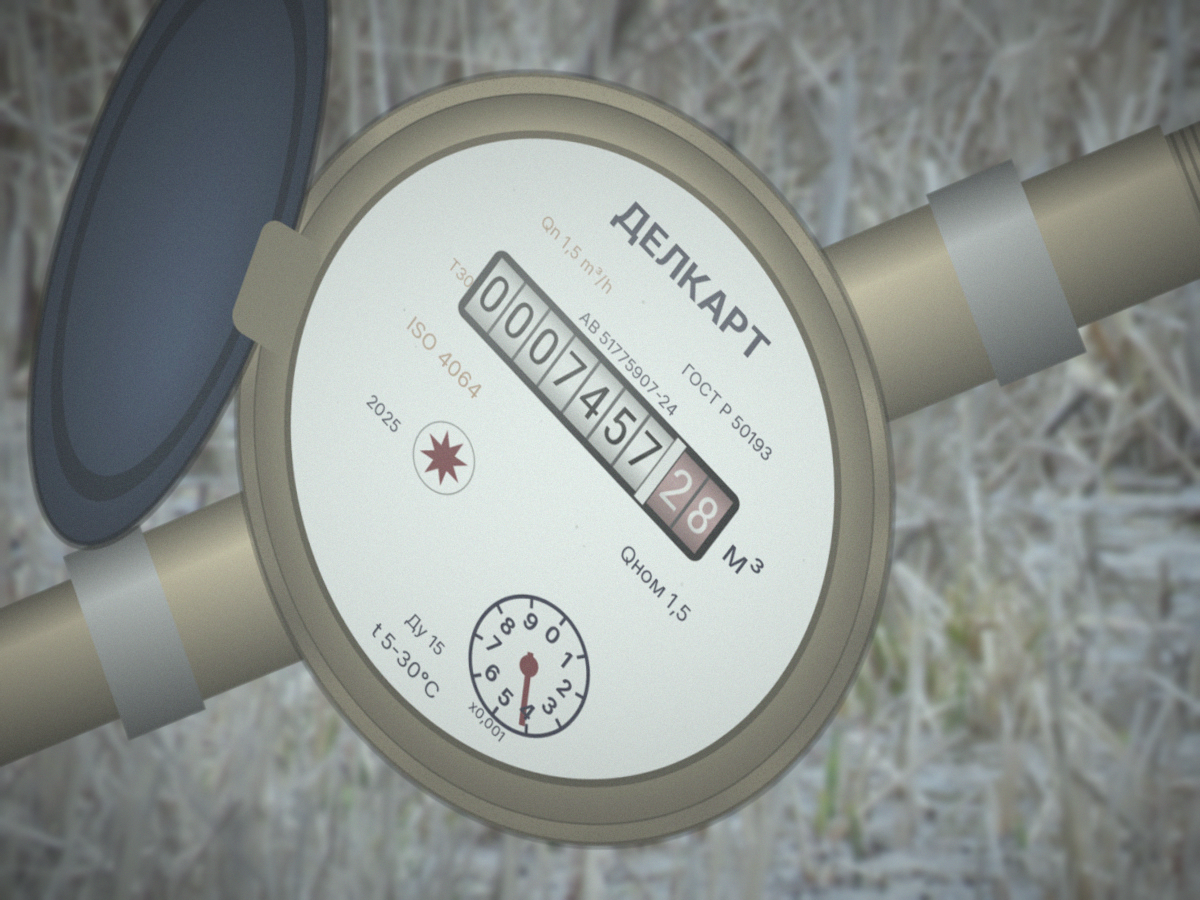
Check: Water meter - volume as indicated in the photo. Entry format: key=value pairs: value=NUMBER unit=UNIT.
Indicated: value=7457.284 unit=m³
